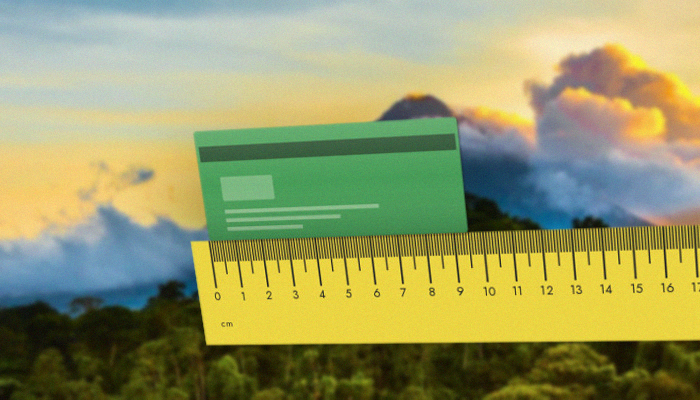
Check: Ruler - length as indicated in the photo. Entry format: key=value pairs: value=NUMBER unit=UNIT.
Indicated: value=9.5 unit=cm
